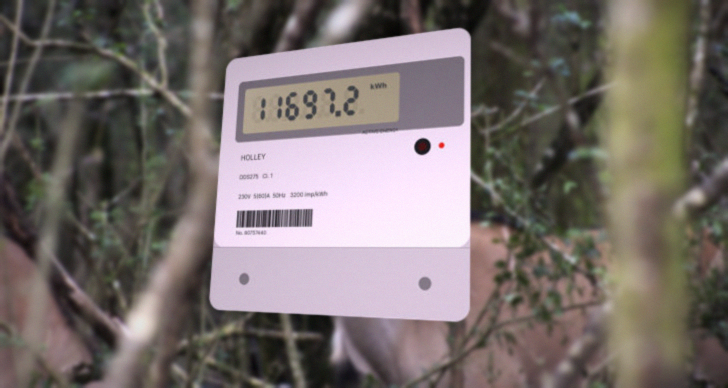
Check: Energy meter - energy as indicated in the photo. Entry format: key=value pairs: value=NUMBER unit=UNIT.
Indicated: value=11697.2 unit=kWh
